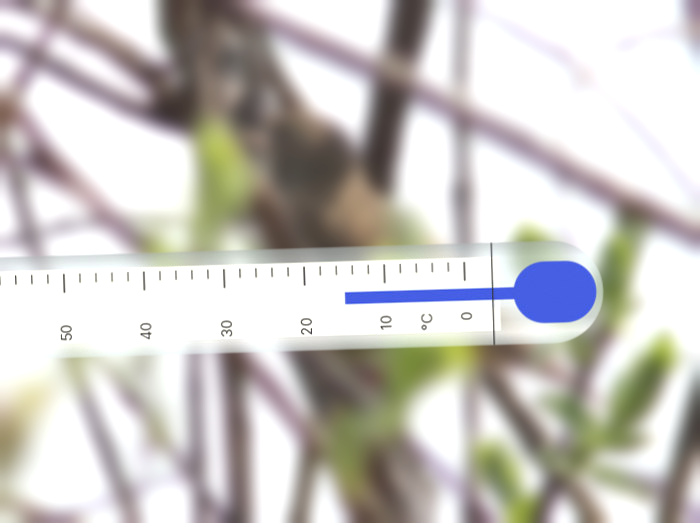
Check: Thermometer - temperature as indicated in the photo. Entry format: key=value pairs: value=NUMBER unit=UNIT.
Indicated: value=15 unit=°C
